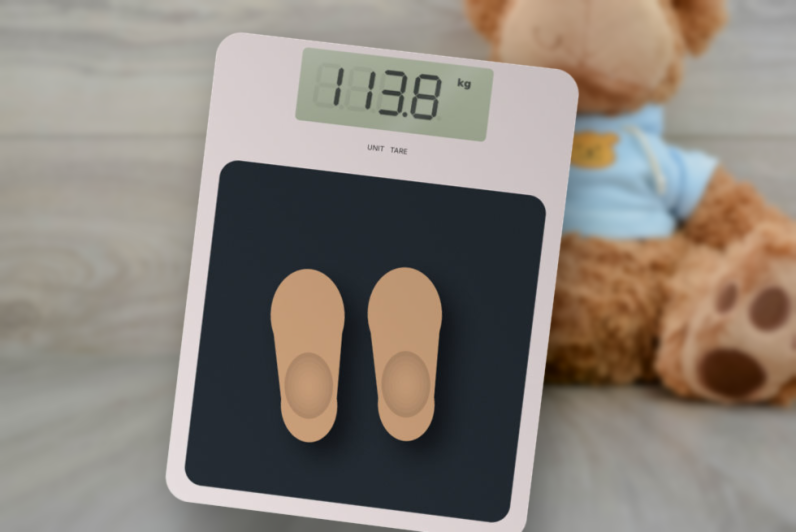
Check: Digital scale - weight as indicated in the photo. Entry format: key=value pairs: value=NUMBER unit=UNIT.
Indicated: value=113.8 unit=kg
